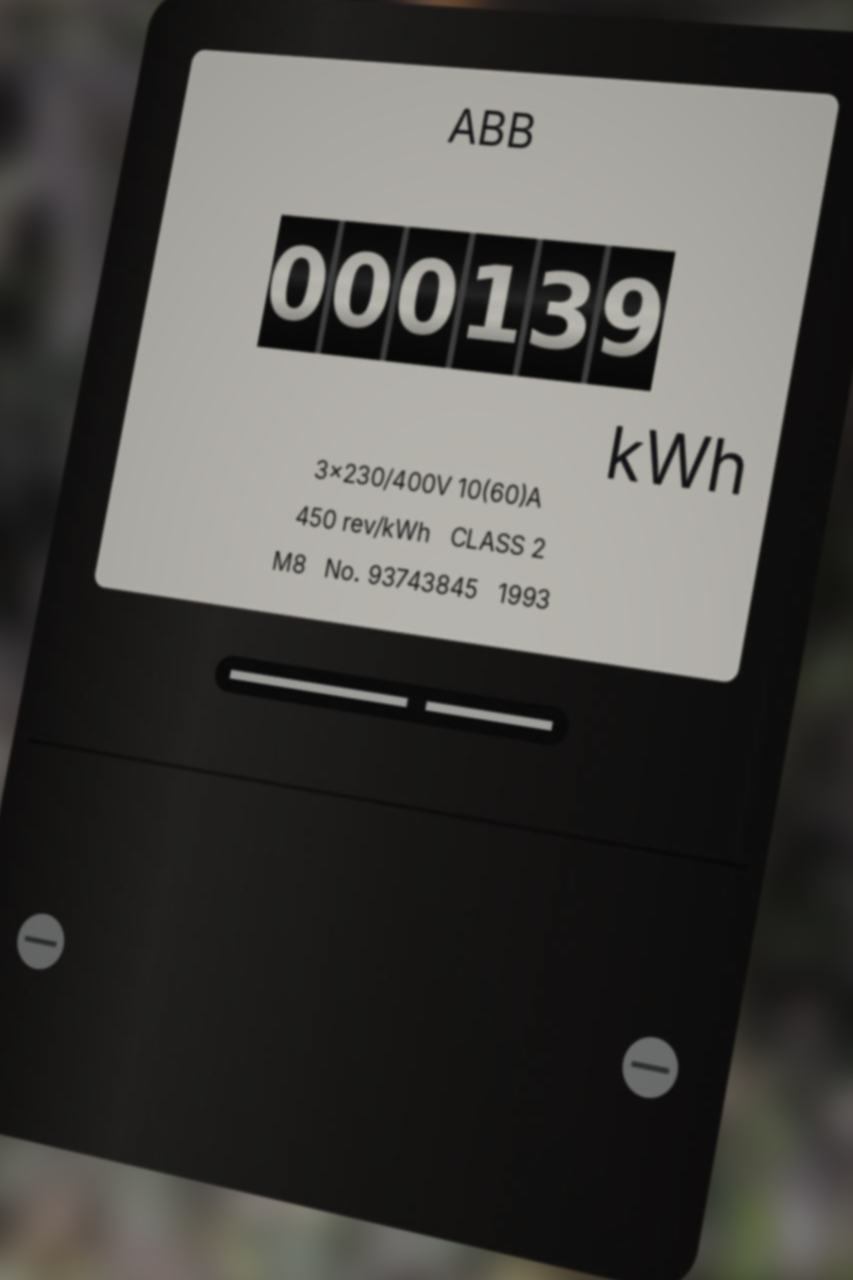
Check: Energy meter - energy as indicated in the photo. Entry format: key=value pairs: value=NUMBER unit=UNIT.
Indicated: value=139 unit=kWh
